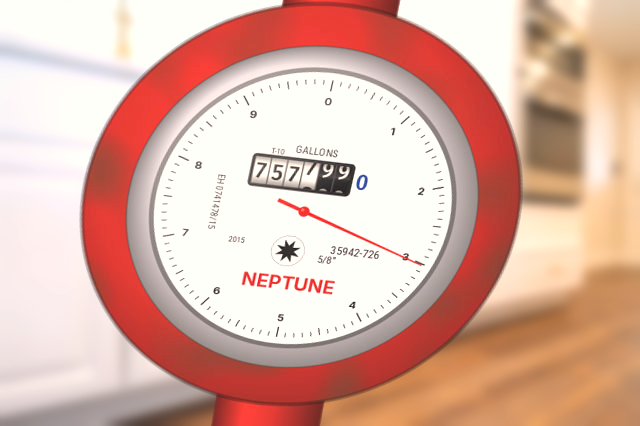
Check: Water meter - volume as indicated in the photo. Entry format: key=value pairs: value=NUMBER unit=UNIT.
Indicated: value=7577993.0 unit=gal
